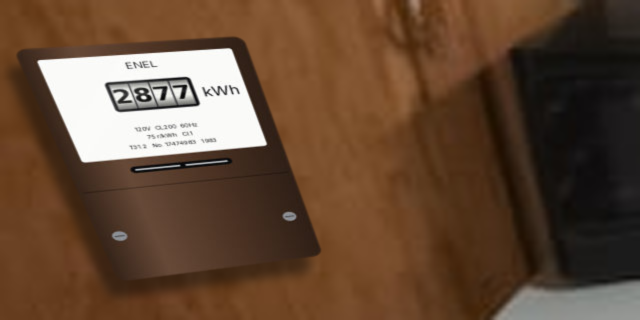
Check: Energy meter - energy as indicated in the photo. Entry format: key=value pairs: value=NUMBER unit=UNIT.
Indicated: value=2877 unit=kWh
